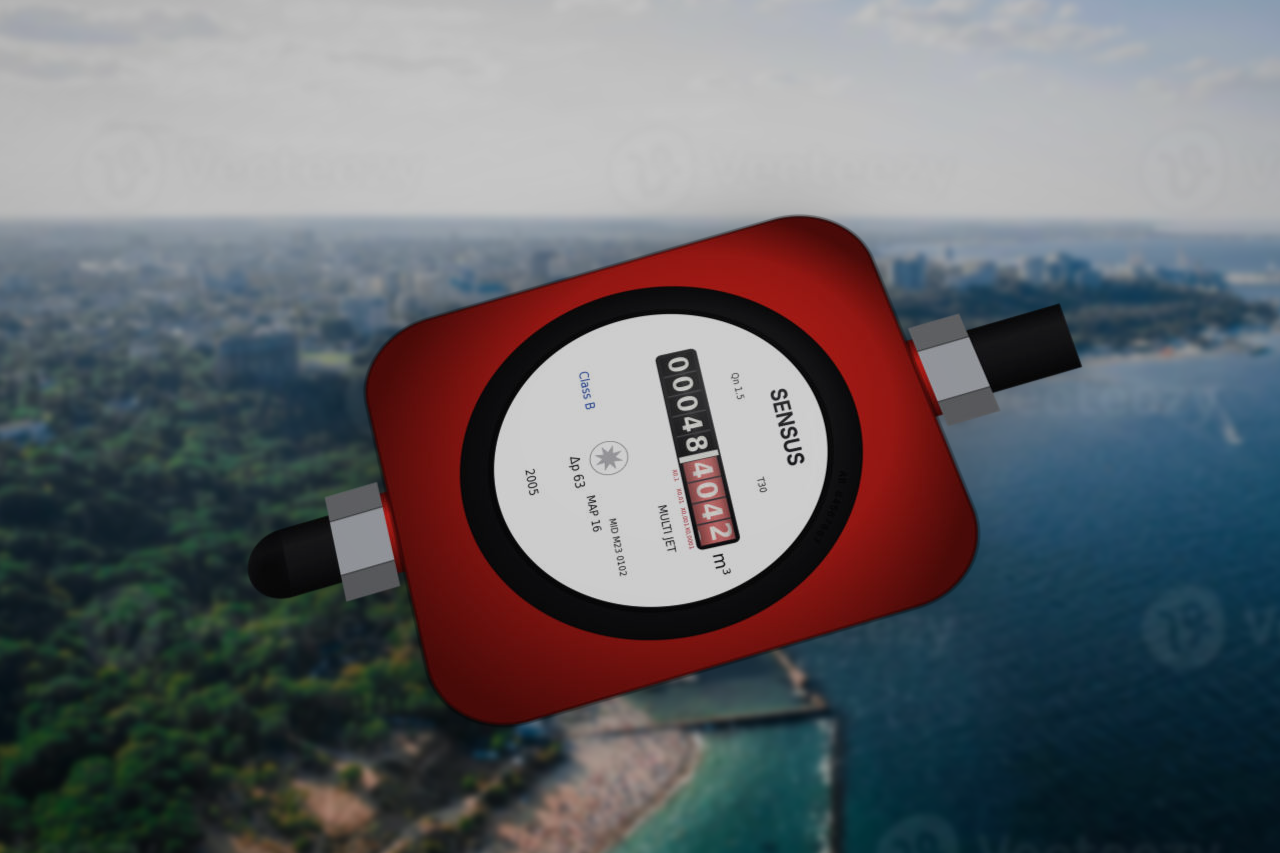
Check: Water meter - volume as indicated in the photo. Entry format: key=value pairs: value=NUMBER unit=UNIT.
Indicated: value=48.4042 unit=m³
